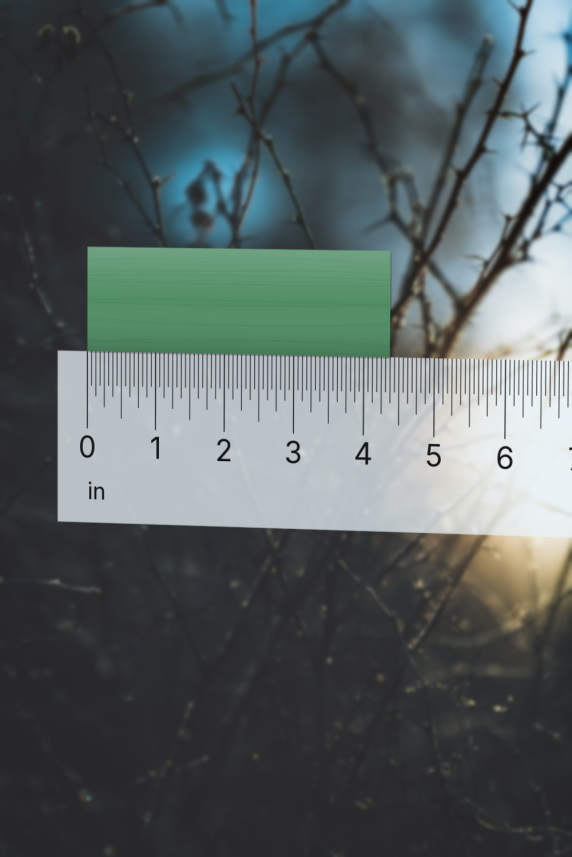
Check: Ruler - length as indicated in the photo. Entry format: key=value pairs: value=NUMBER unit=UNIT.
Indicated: value=4.375 unit=in
